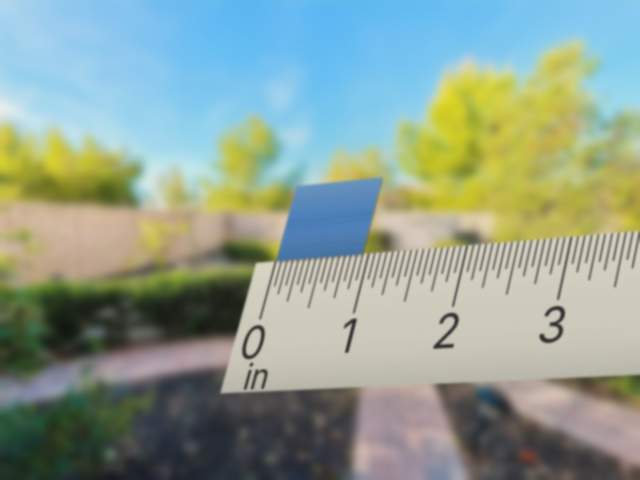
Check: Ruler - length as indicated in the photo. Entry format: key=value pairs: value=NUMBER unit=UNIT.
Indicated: value=0.9375 unit=in
